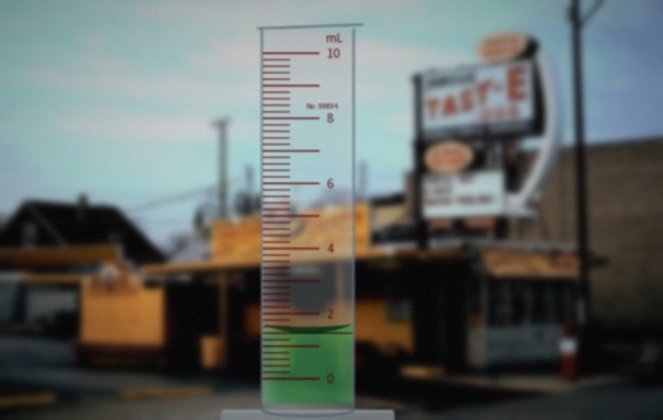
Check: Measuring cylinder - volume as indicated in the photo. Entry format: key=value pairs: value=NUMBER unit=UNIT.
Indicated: value=1.4 unit=mL
